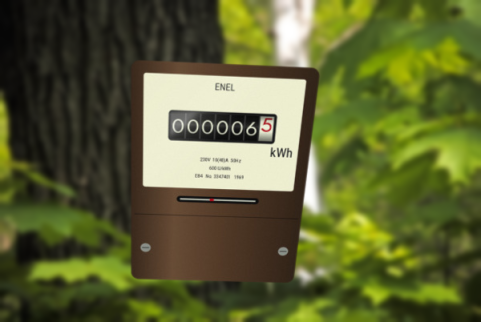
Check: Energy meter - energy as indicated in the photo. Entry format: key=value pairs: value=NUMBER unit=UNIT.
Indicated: value=6.5 unit=kWh
